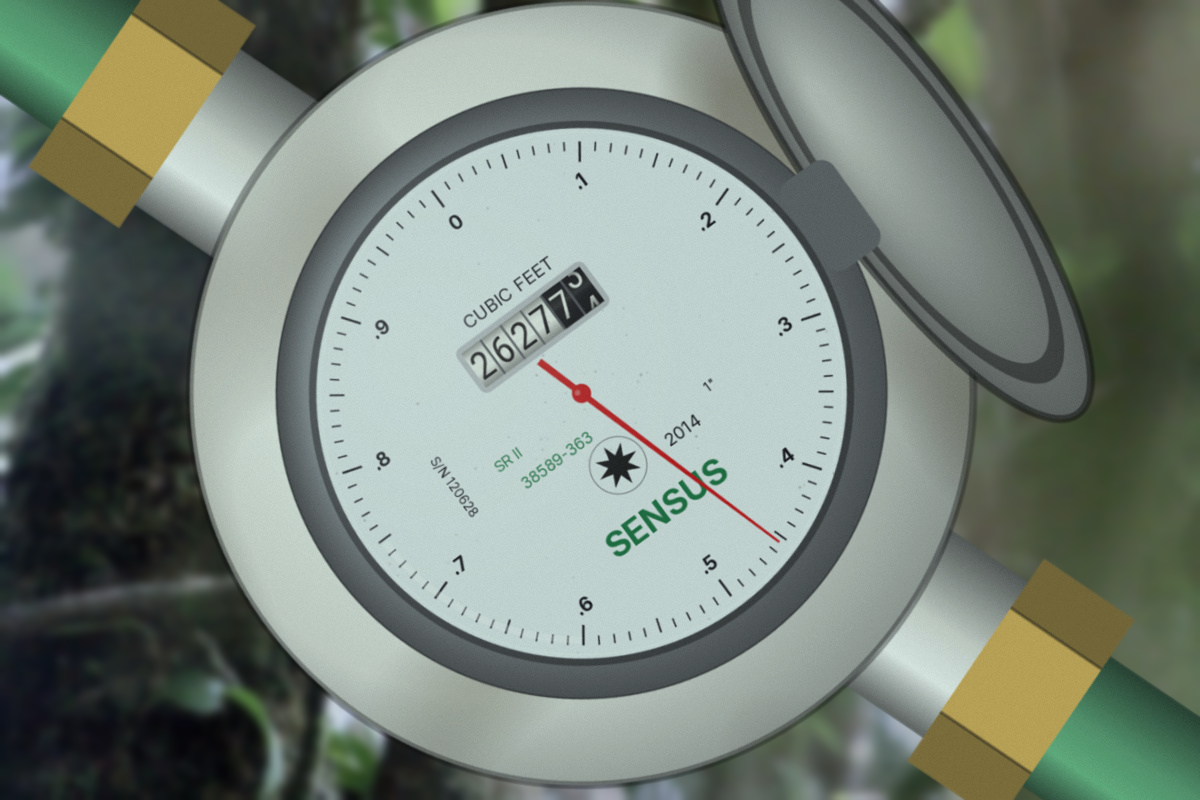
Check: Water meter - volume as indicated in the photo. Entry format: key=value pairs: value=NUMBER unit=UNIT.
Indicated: value=262773.45 unit=ft³
